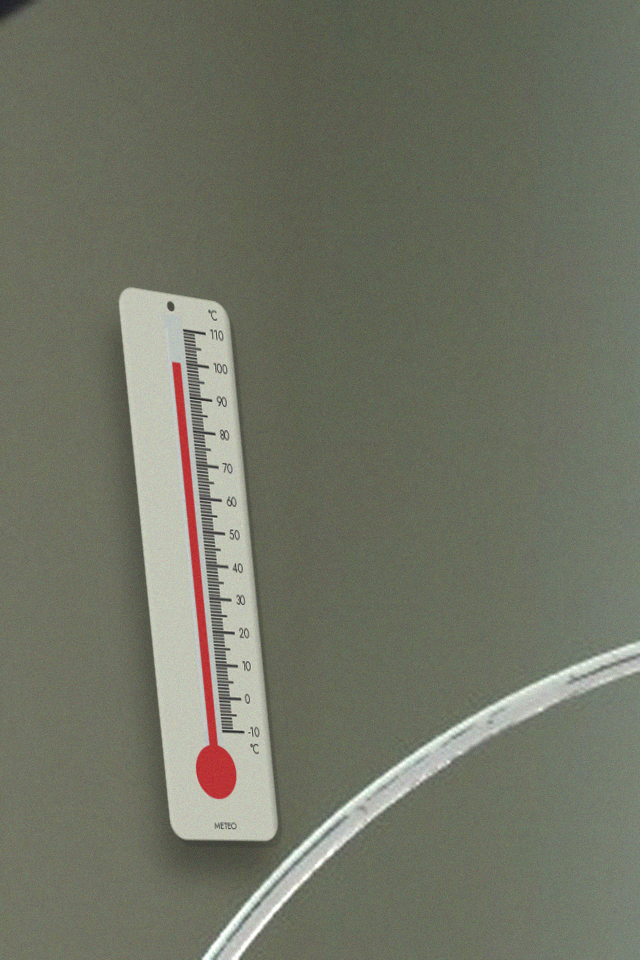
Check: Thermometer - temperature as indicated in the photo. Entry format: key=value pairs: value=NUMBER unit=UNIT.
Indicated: value=100 unit=°C
